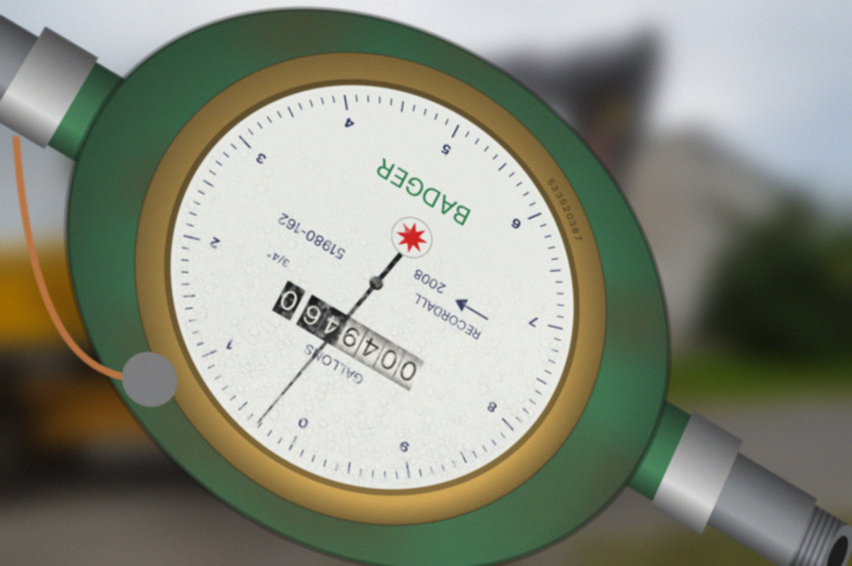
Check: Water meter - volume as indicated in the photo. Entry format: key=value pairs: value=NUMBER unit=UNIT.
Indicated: value=49460.3 unit=gal
